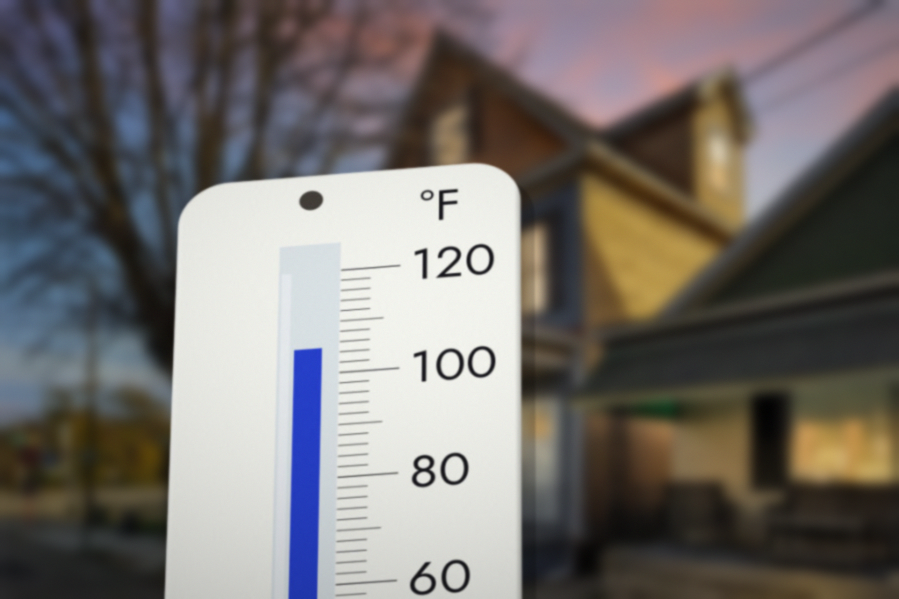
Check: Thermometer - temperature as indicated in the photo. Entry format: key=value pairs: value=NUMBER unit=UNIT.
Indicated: value=105 unit=°F
